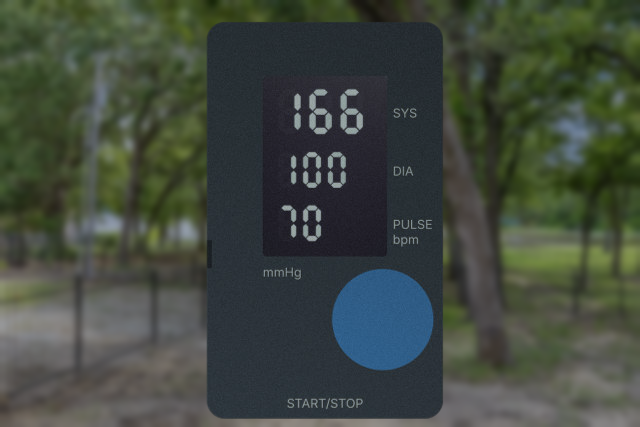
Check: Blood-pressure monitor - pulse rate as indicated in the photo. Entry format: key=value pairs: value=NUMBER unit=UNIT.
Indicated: value=70 unit=bpm
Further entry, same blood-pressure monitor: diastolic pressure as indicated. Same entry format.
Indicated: value=100 unit=mmHg
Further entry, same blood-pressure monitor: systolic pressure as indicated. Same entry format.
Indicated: value=166 unit=mmHg
